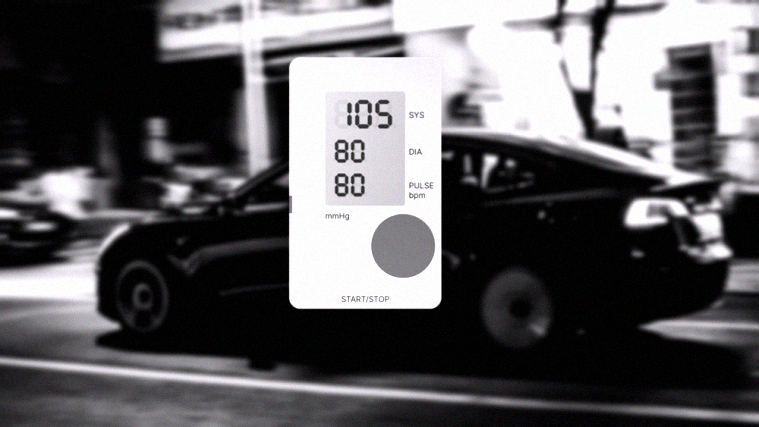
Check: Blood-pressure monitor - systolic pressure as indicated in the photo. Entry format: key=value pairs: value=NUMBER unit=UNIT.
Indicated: value=105 unit=mmHg
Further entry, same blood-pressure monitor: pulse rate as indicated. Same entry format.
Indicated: value=80 unit=bpm
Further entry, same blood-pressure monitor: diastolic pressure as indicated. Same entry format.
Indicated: value=80 unit=mmHg
